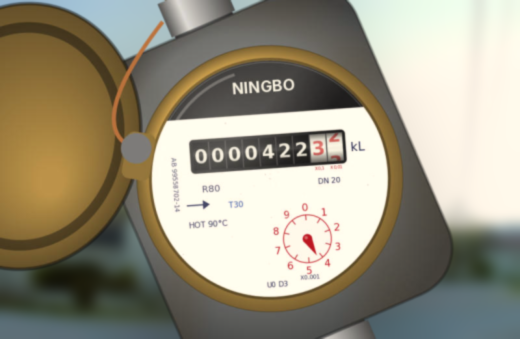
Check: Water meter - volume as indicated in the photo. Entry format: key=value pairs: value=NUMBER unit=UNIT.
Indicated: value=422.324 unit=kL
